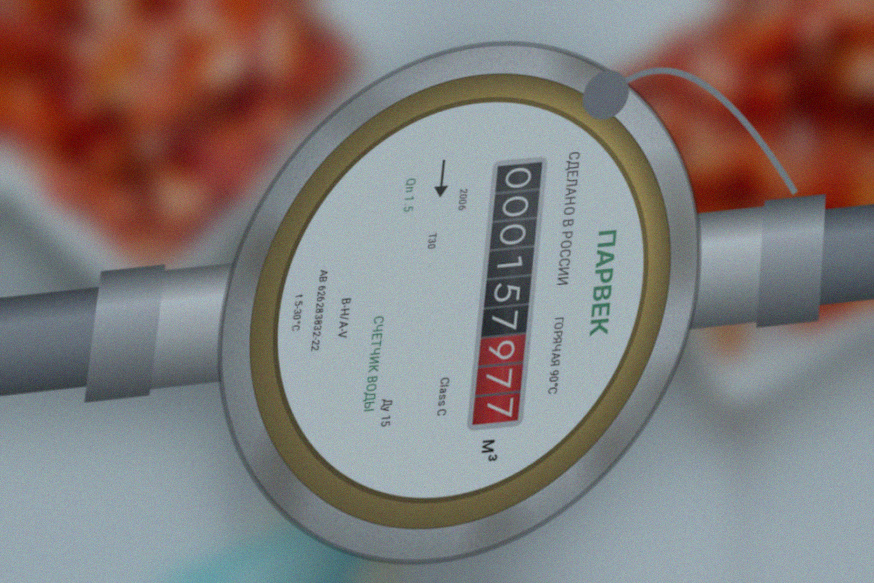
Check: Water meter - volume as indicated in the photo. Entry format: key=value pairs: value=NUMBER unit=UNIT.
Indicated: value=157.977 unit=m³
